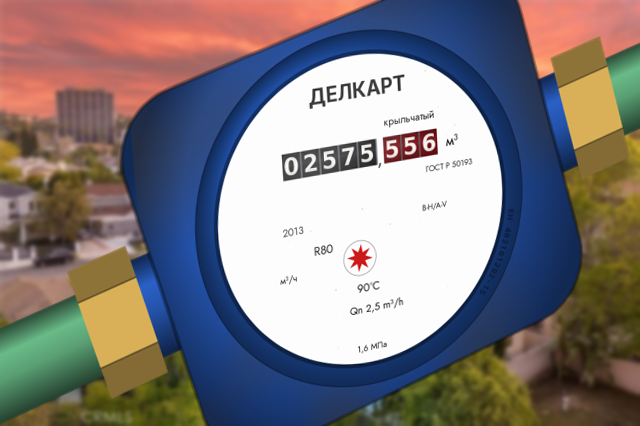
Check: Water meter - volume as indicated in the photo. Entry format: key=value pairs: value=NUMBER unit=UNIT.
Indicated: value=2575.556 unit=m³
